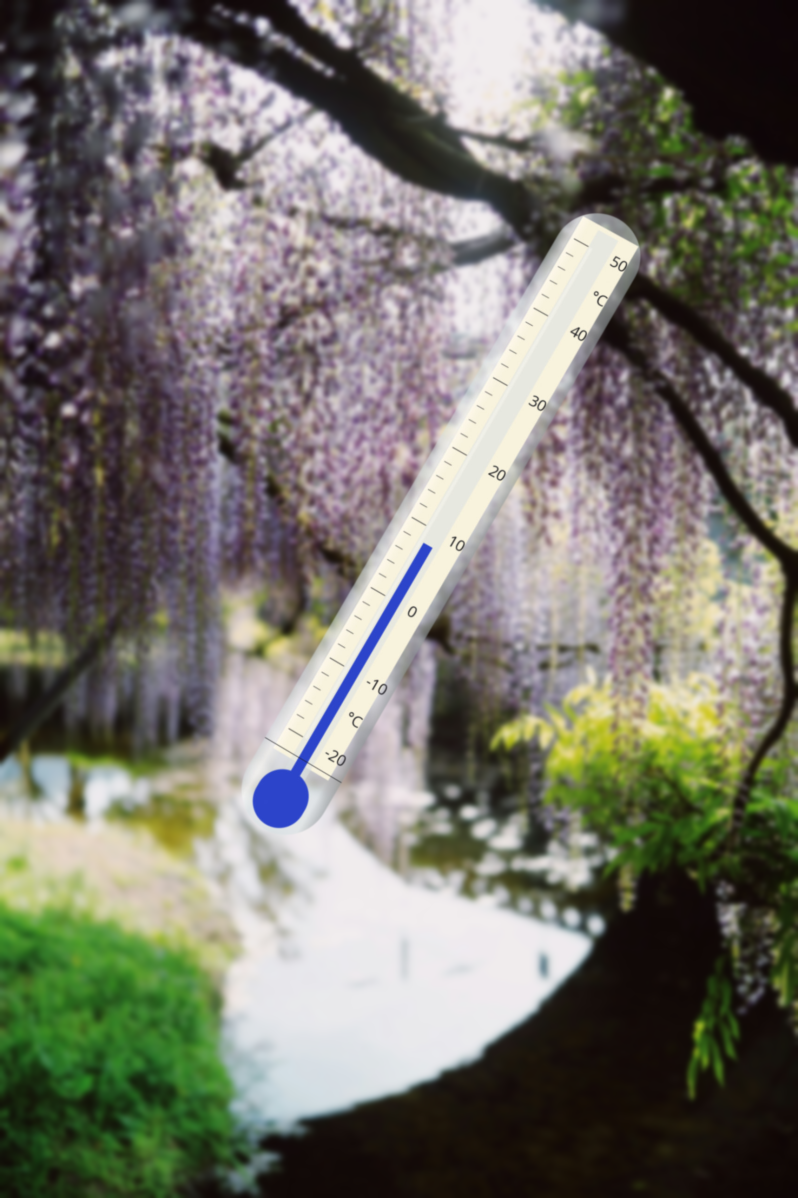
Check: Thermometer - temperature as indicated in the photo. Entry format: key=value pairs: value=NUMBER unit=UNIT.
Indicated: value=8 unit=°C
